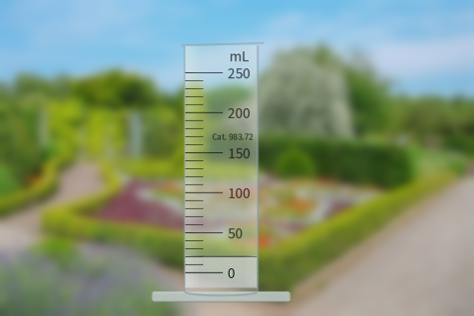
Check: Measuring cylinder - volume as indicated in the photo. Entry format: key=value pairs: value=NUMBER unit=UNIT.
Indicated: value=20 unit=mL
